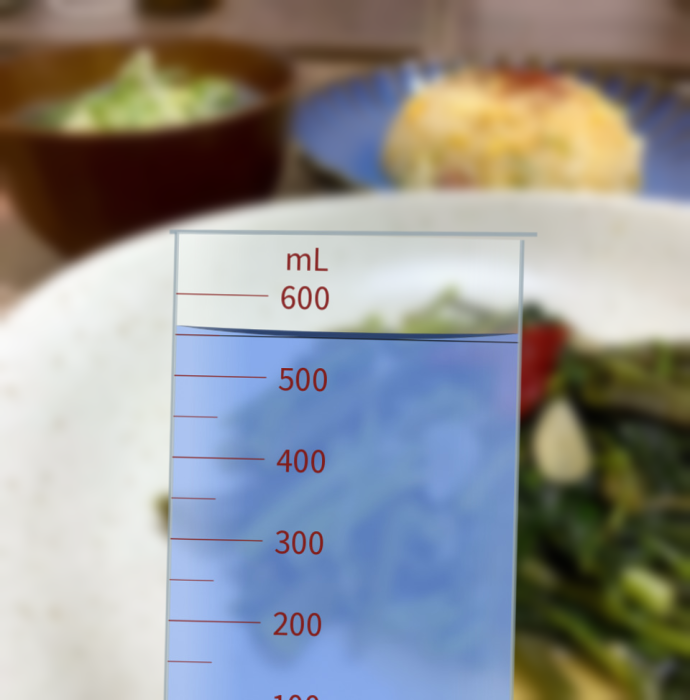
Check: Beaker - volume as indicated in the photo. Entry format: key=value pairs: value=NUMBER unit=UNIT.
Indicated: value=550 unit=mL
